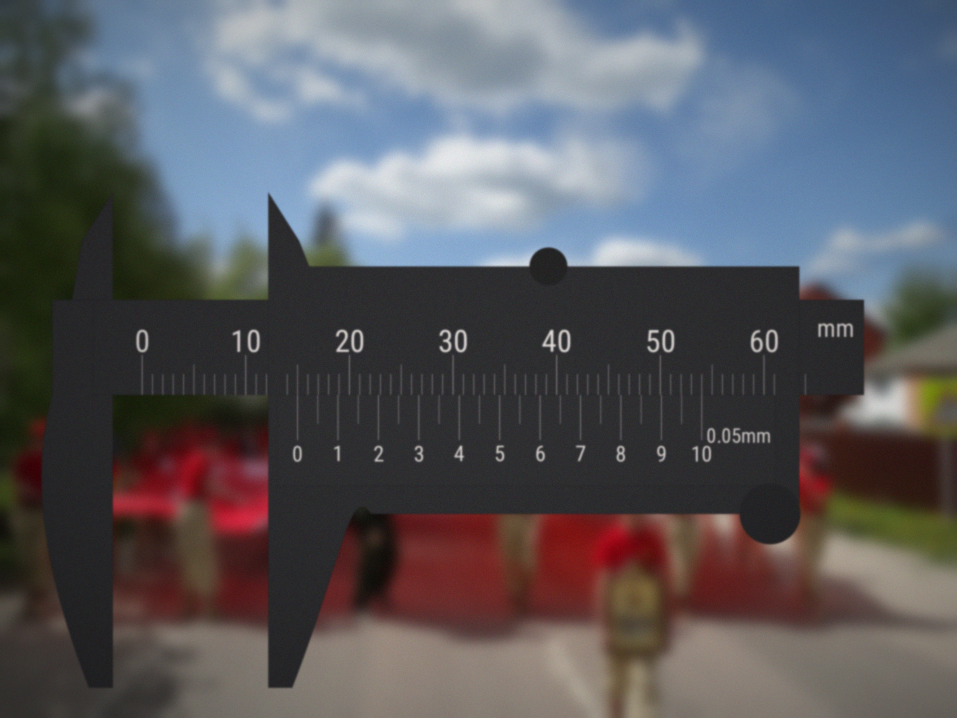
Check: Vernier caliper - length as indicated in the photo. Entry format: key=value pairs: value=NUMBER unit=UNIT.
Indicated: value=15.0 unit=mm
